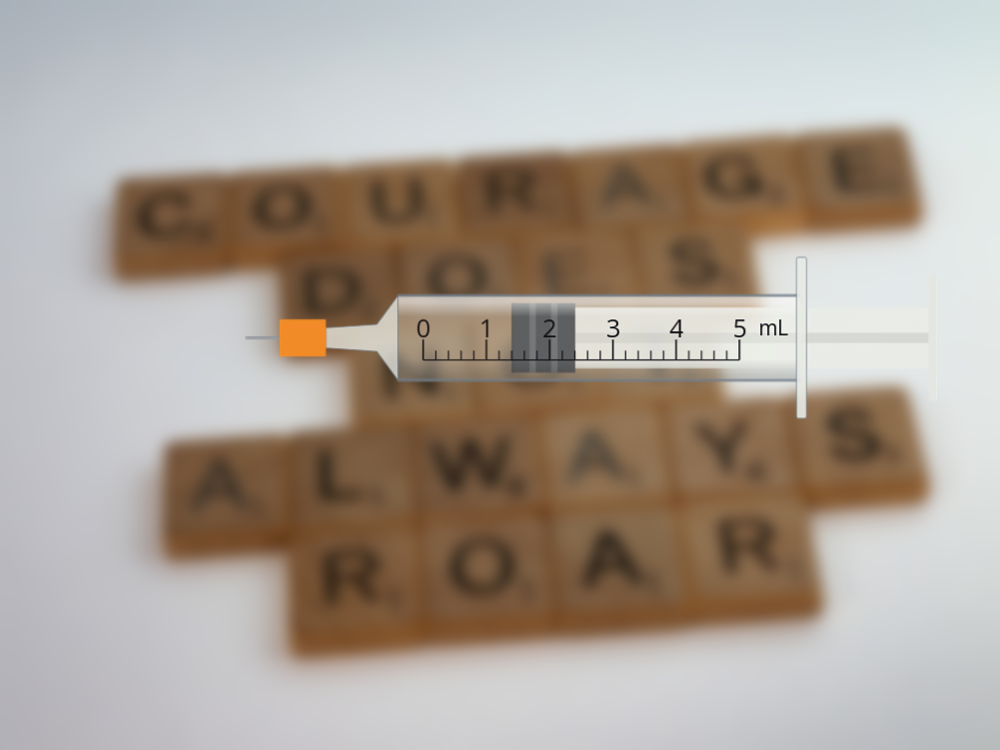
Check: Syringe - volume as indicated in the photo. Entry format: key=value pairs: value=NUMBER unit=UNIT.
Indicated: value=1.4 unit=mL
